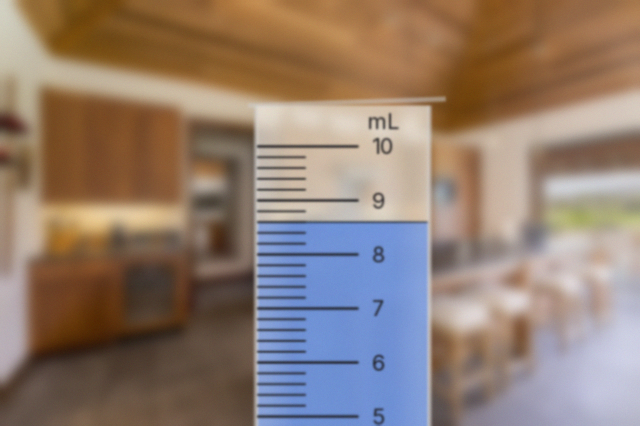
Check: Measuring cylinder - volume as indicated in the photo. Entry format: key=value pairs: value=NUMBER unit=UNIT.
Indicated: value=8.6 unit=mL
